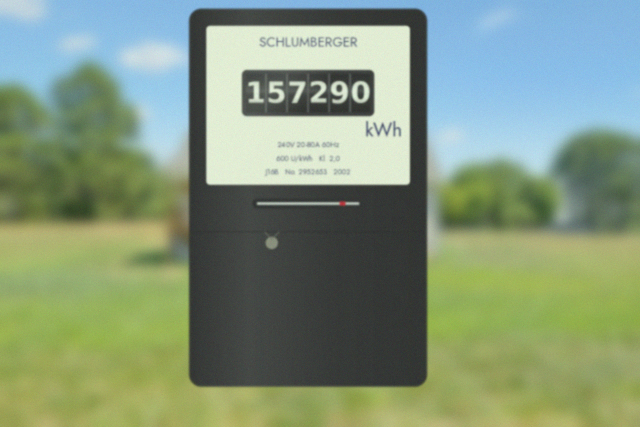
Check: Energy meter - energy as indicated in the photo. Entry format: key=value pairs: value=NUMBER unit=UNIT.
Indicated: value=157290 unit=kWh
